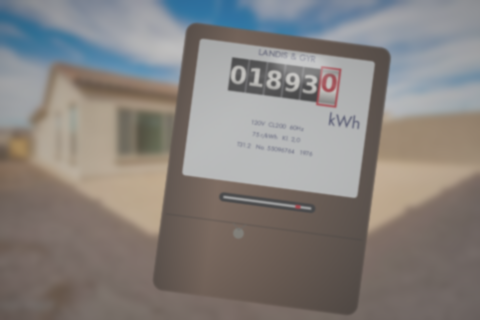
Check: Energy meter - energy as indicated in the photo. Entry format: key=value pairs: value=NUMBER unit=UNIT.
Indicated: value=1893.0 unit=kWh
